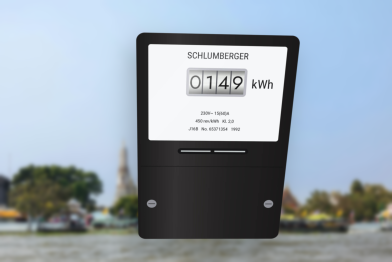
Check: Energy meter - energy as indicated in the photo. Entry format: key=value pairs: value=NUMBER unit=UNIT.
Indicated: value=149 unit=kWh
